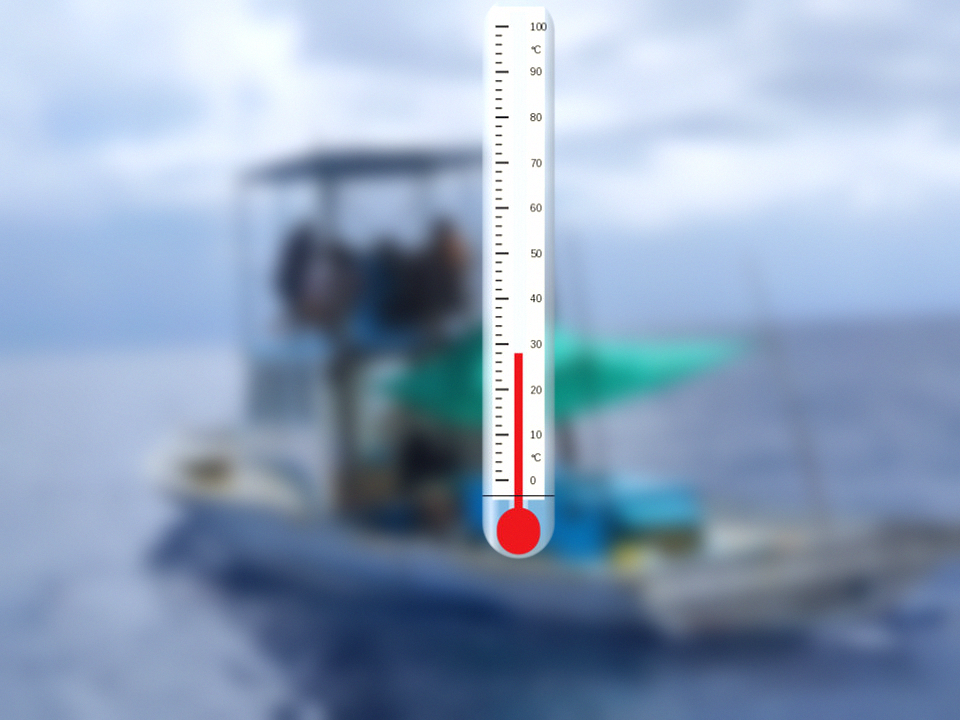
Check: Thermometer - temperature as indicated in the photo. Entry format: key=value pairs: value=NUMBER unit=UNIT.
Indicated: value=28 unit=°C
